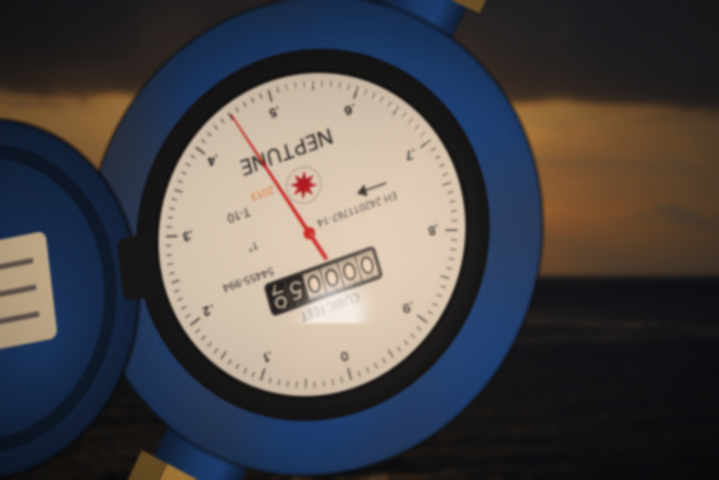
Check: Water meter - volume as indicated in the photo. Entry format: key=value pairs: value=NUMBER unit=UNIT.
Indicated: value=56.45 unit=ft³
